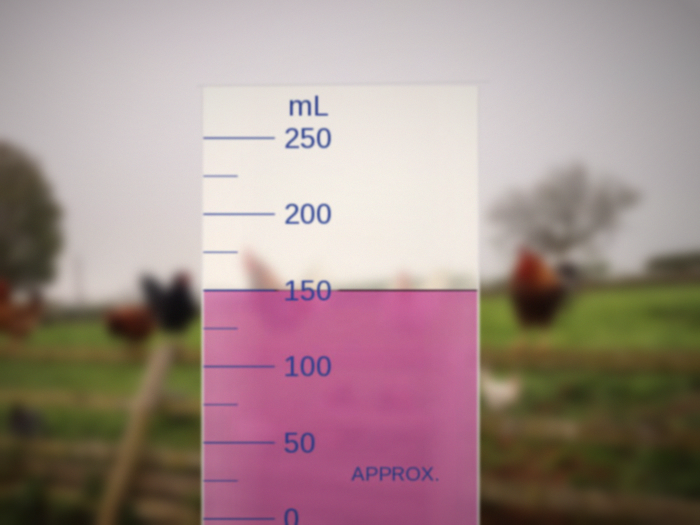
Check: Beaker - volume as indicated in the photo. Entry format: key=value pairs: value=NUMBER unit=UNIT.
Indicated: value=150 unit=mL
